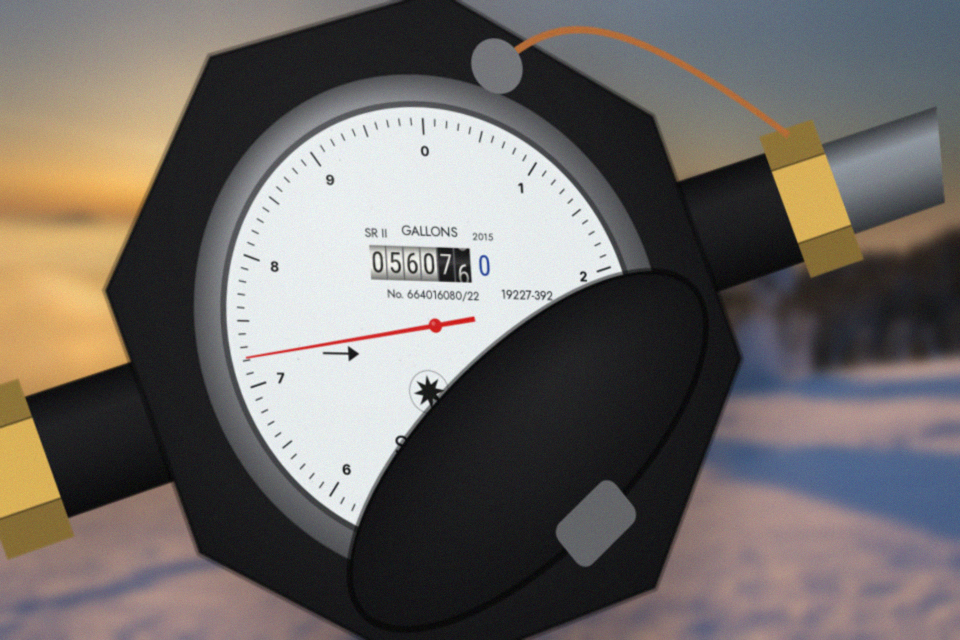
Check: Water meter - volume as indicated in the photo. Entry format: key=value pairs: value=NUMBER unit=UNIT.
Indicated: value=560757.2 unit=gal
